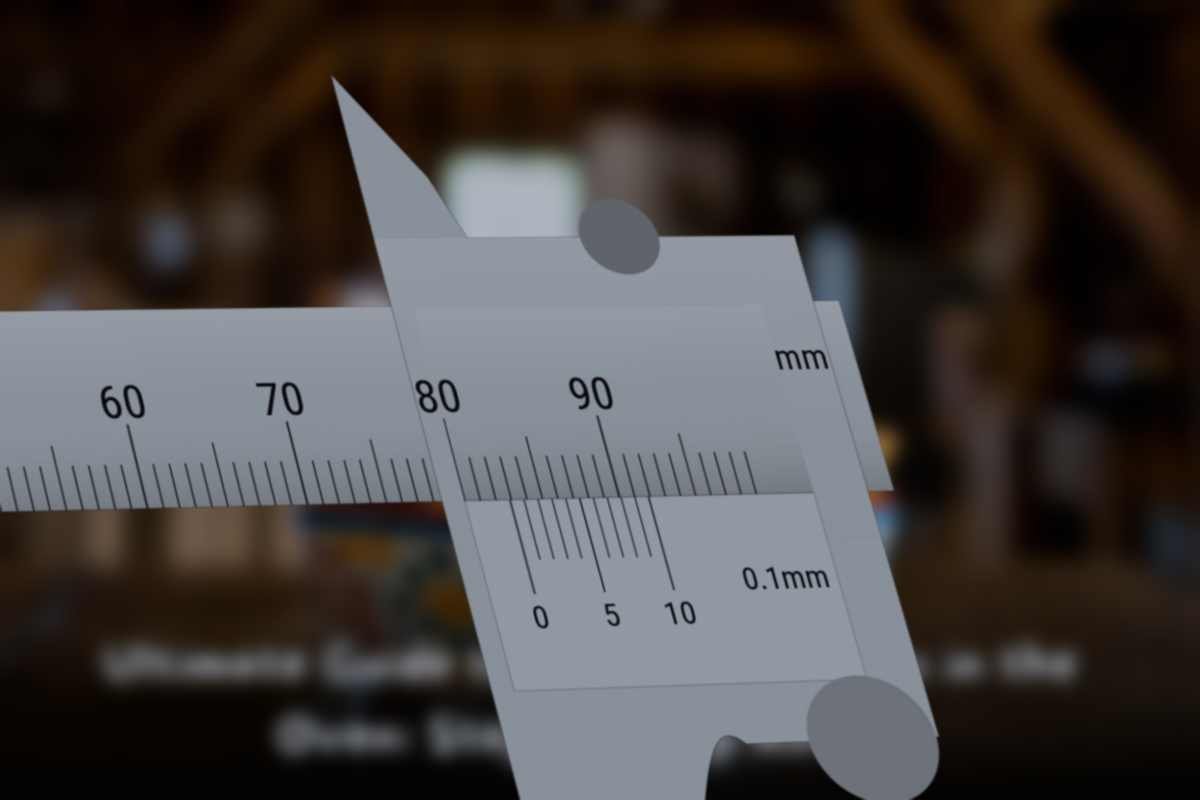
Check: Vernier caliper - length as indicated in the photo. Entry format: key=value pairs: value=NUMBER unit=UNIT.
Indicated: value=82.9 unit=mm
